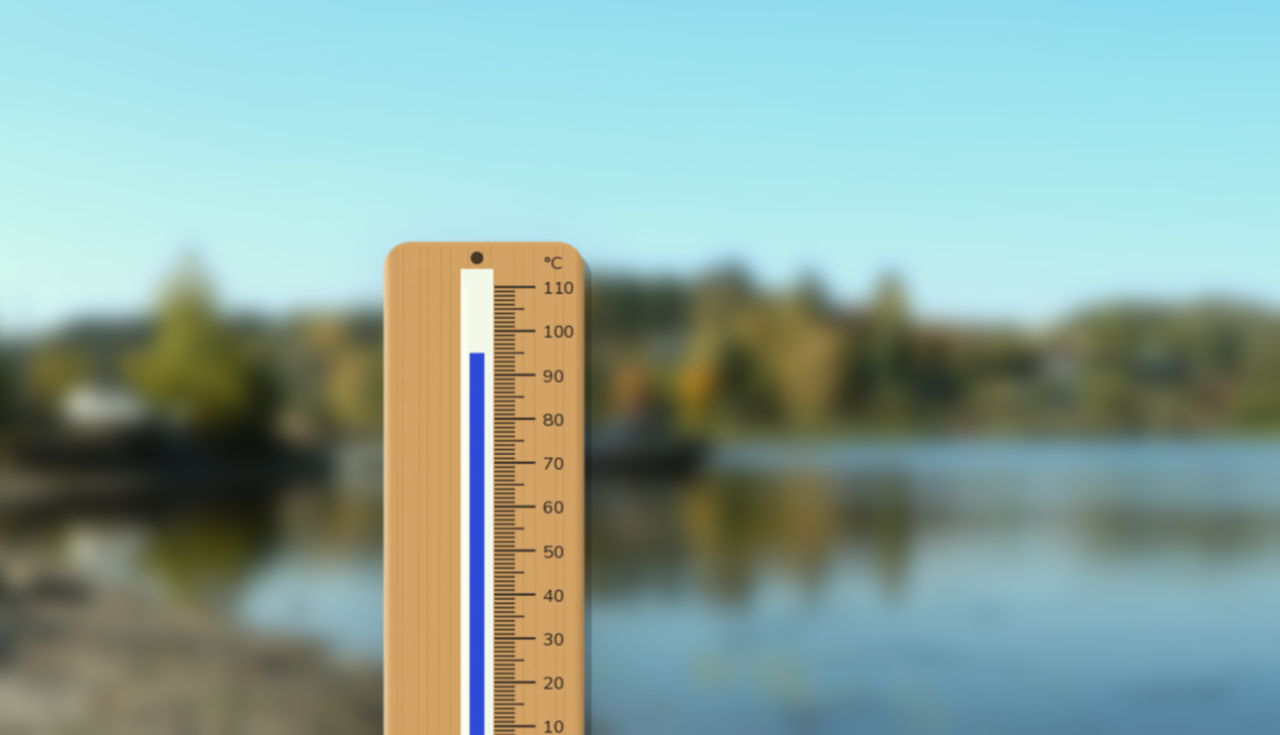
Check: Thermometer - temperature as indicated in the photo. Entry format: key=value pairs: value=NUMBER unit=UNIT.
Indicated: value=95 unit=°C
